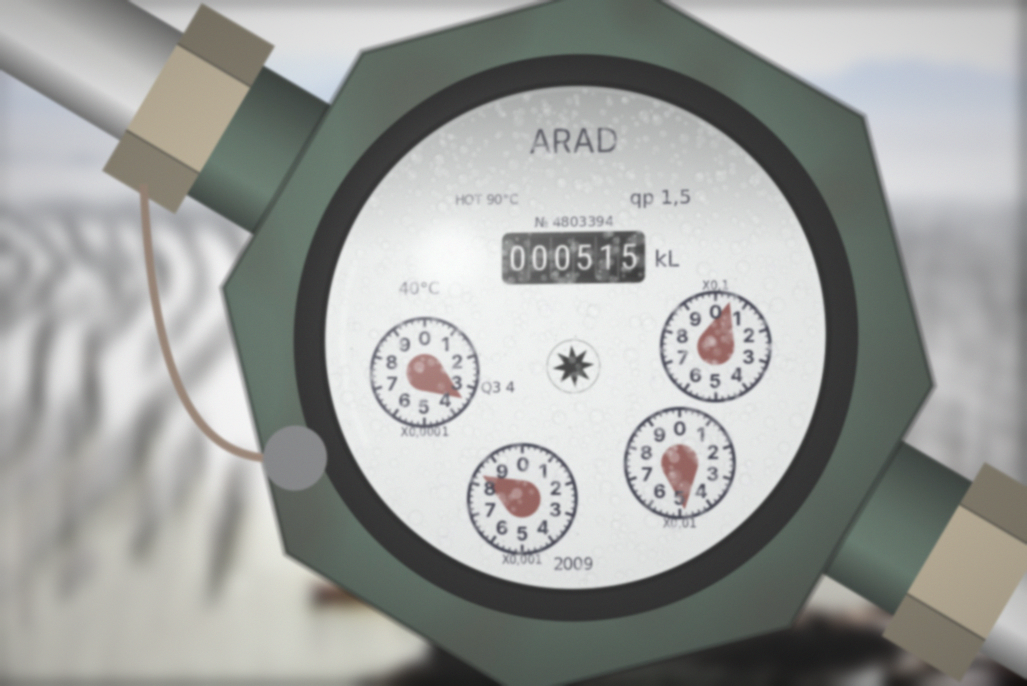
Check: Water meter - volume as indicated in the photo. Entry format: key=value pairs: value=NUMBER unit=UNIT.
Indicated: value=515.0483 unit=kL
